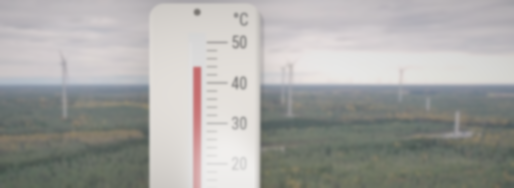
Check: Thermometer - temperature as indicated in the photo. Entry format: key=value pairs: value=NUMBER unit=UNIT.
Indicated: value=44 unit=°C
